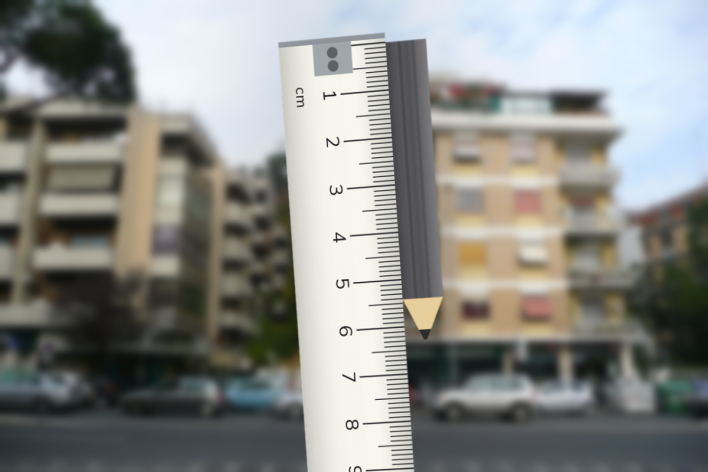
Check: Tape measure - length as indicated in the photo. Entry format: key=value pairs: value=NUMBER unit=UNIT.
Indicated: value=6.3 unit=cm
